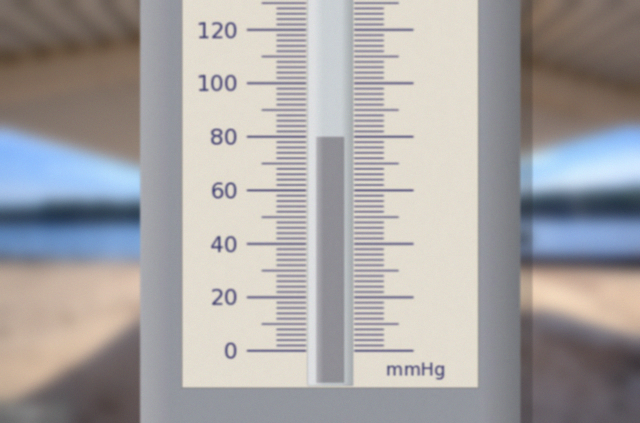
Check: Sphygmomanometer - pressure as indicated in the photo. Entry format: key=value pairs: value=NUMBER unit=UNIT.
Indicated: value=80 unit=mmHg
